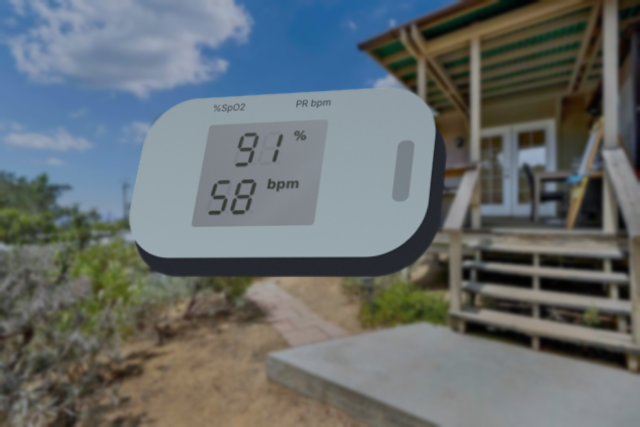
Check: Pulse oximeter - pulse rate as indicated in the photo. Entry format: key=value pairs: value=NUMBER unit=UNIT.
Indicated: value=58 unit=bpm
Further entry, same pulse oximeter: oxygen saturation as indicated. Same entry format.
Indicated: value=91 unit=%
